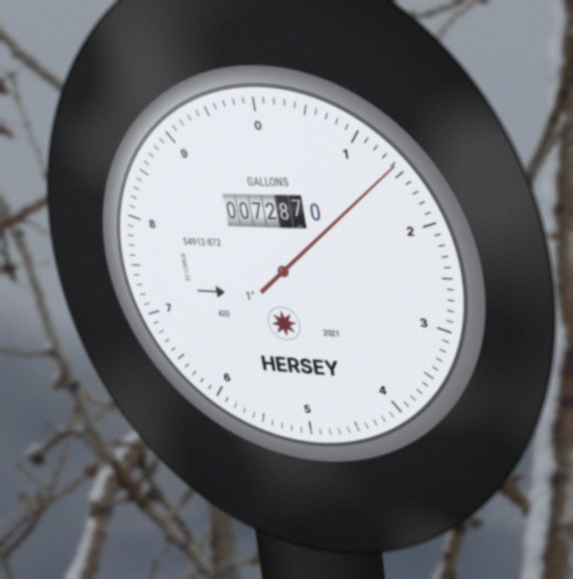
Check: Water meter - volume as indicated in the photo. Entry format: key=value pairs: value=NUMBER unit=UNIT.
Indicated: value=72871.4 unit=gal
